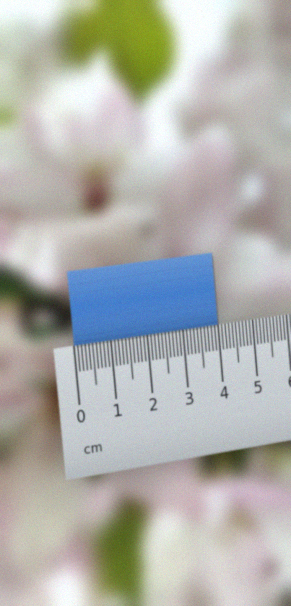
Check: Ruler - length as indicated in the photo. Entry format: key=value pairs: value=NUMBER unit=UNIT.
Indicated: value=4 unit=cm
